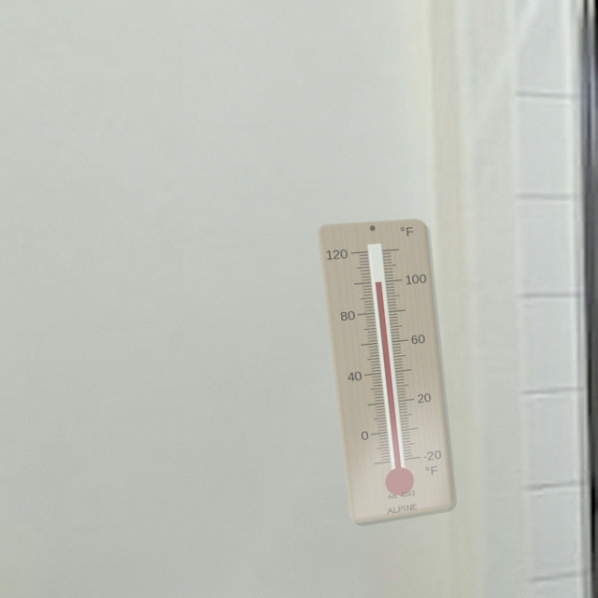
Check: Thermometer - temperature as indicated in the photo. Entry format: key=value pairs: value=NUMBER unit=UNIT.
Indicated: value=100 unit=°F
